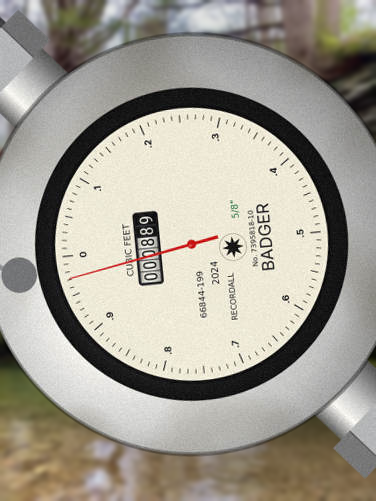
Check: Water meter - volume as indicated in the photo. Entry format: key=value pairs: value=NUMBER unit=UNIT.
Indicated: value=888.97 unit=ft³
